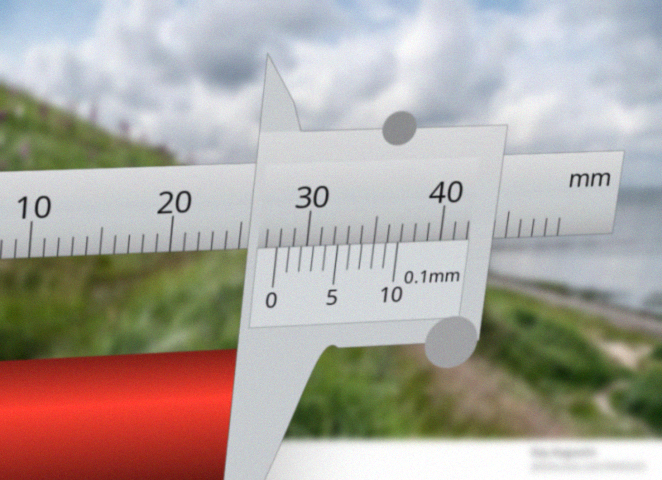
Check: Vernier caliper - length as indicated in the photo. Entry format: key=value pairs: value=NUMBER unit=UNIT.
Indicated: value=27.8 unit=mm
